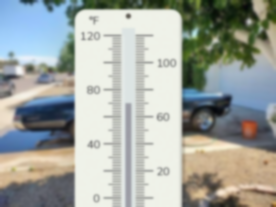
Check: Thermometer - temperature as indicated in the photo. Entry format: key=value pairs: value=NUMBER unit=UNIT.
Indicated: value=70 unit=°F
